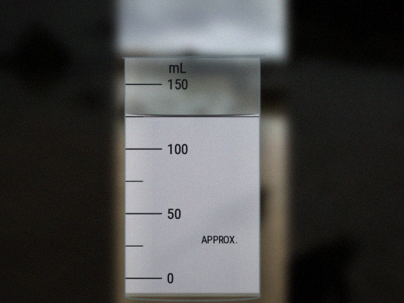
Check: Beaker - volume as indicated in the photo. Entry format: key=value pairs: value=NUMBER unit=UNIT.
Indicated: value=125 unit=mL
